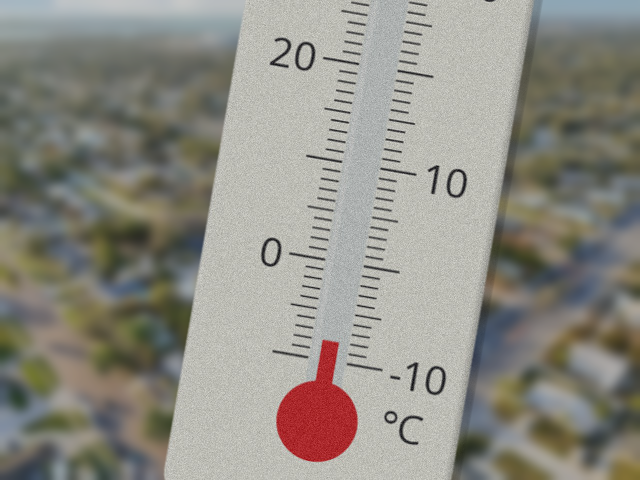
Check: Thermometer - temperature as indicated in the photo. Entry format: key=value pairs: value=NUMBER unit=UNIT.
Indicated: value=-8 unit=°C
